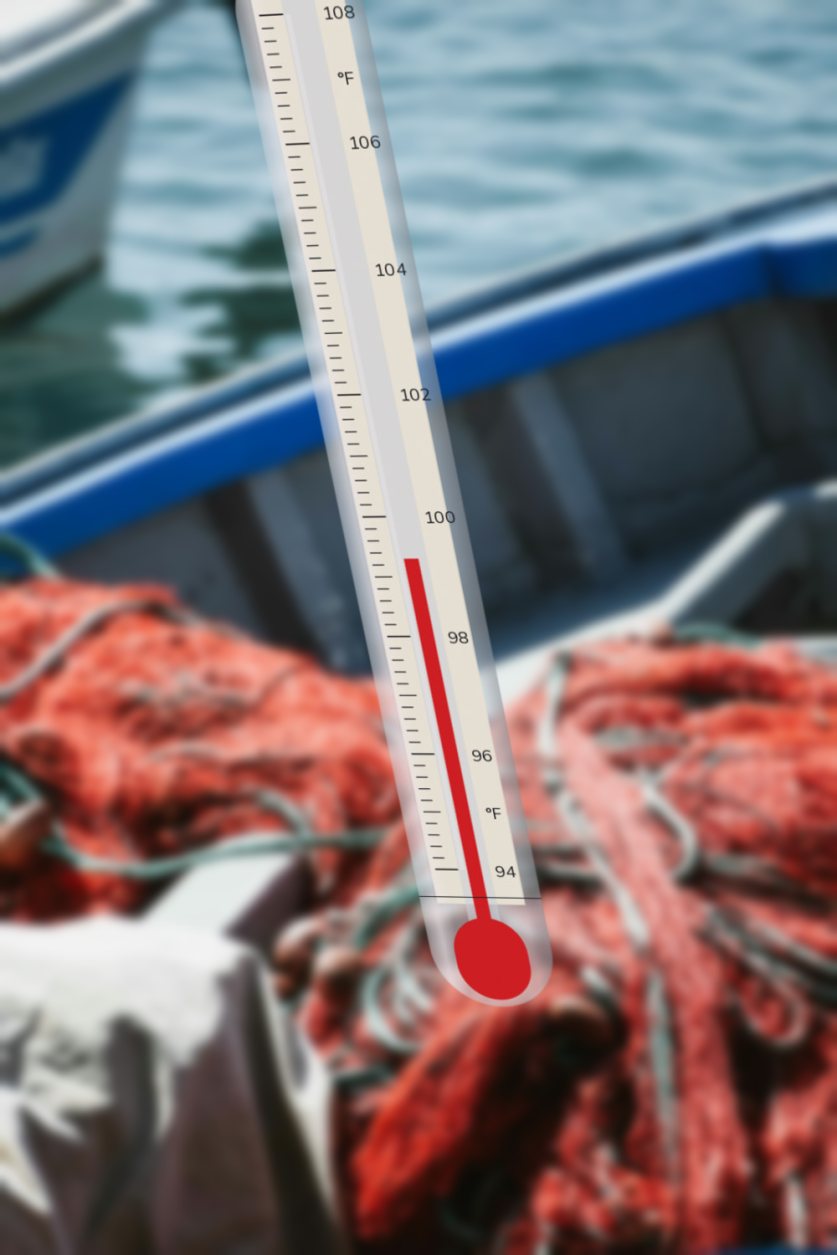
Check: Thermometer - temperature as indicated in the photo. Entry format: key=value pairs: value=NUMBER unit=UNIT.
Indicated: value=99.3 unit=°F
